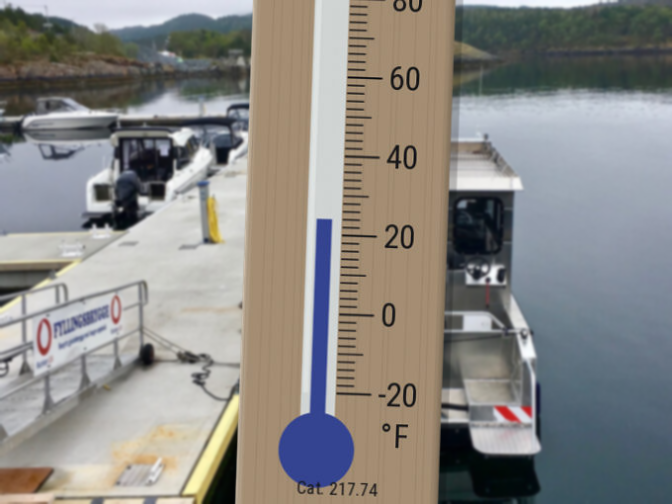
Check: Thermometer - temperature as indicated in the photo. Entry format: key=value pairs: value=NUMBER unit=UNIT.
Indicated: value=24 unit=°F
